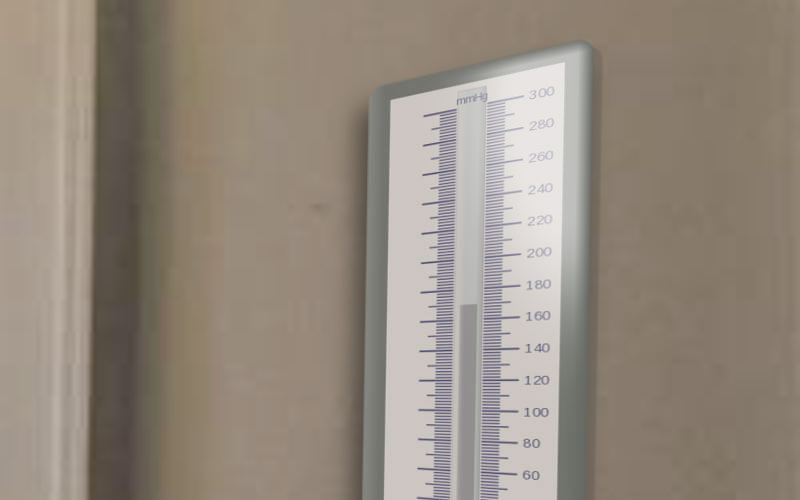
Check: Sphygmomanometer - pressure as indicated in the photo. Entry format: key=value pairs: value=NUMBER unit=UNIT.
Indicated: value=170 unit=mmHg
